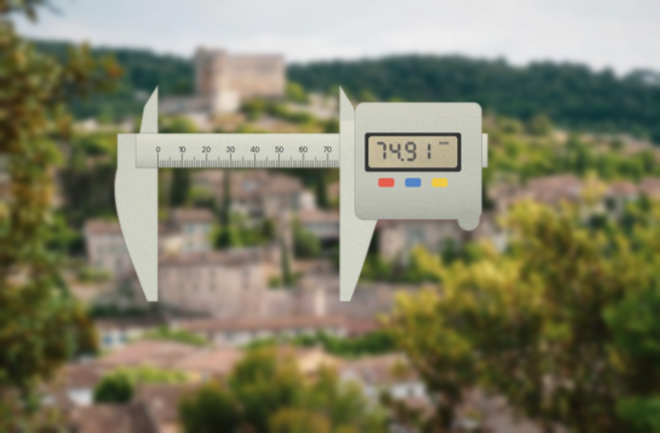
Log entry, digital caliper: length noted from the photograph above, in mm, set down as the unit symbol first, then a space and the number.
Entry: mm 74.91
